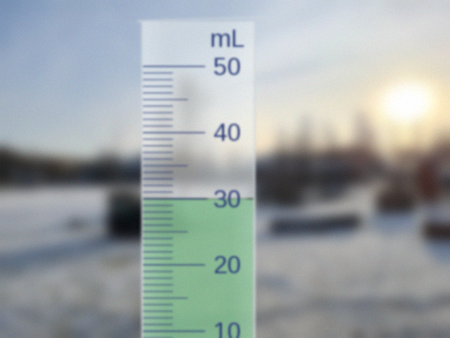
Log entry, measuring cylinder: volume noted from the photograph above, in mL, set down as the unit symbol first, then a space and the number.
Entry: mL 30
